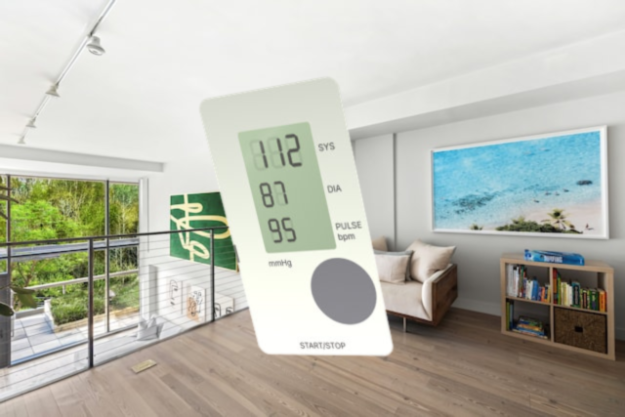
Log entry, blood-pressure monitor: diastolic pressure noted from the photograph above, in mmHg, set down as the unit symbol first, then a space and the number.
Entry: mmHg 87
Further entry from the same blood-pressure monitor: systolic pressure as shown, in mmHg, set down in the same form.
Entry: mmHg 112
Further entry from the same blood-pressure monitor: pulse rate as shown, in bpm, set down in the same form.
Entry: bpm 95
